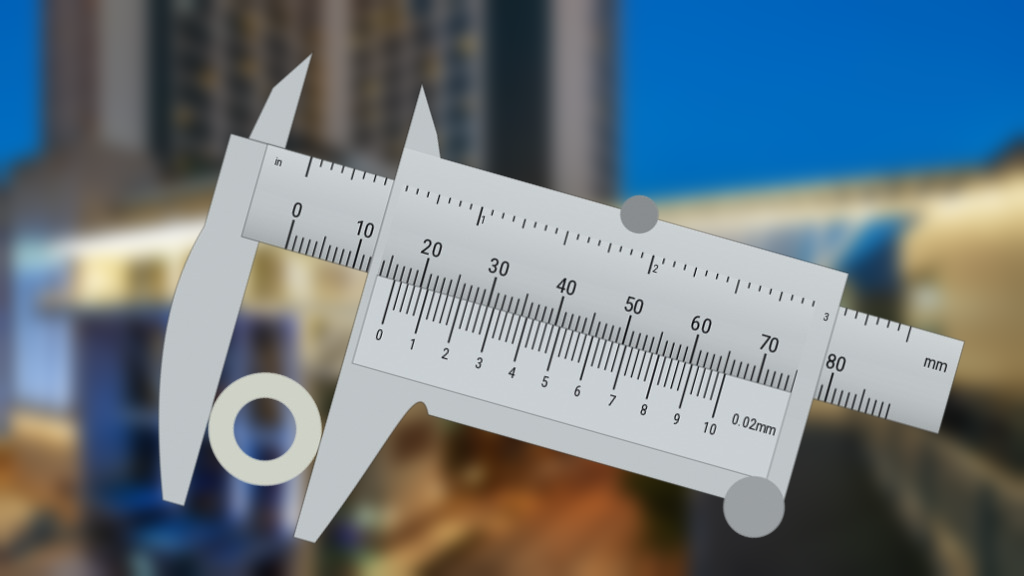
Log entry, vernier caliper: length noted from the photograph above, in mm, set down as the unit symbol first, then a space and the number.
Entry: mm 16.2
